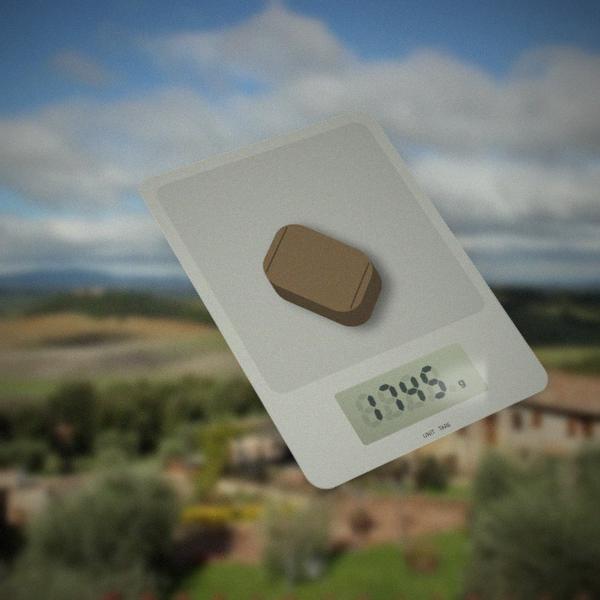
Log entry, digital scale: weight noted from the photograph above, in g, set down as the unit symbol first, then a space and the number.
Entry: g 1745
